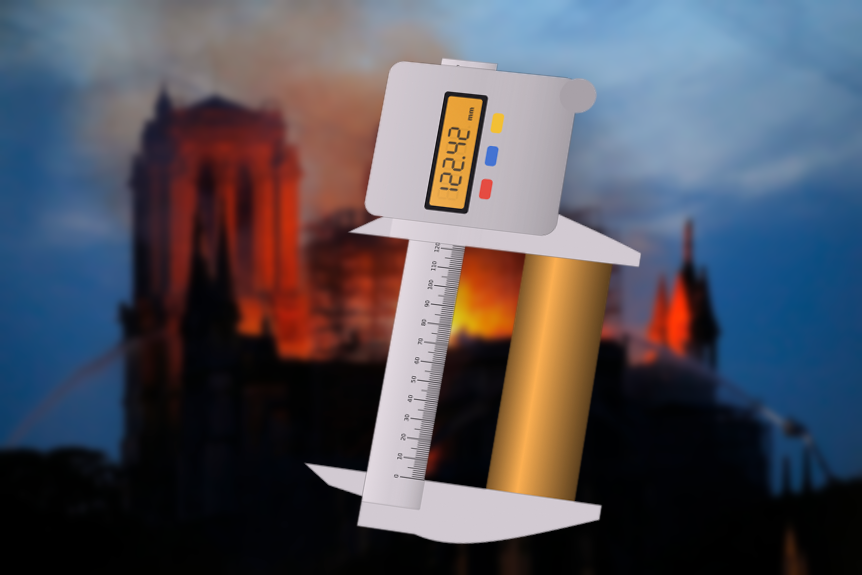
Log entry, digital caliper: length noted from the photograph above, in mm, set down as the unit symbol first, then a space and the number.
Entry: mm 122.42
